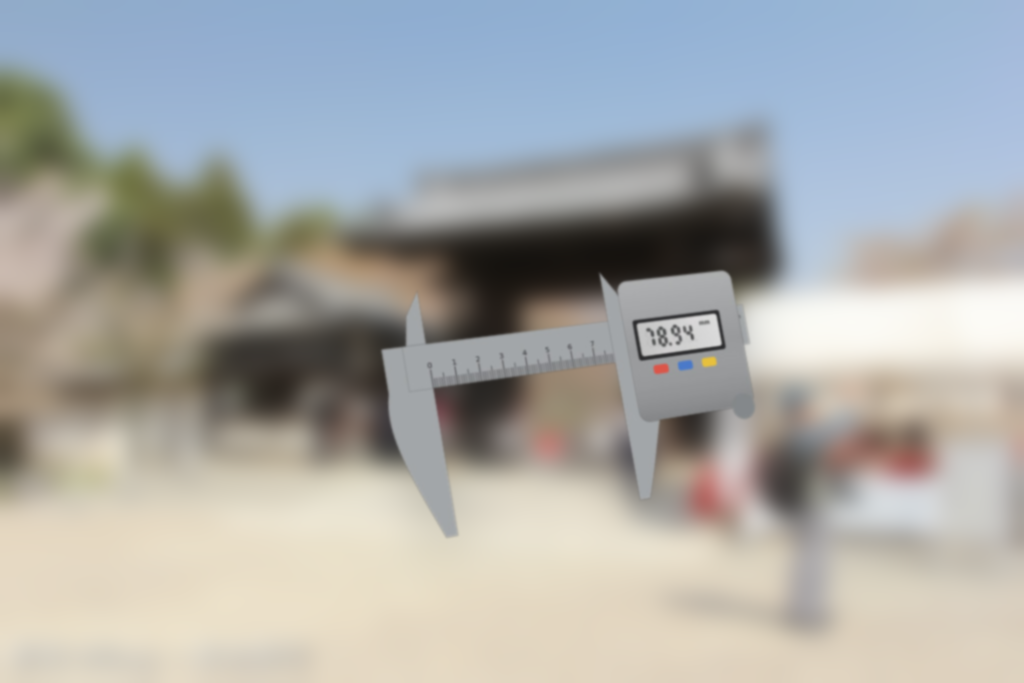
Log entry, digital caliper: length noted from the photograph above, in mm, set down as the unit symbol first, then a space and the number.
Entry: mm 78.94
